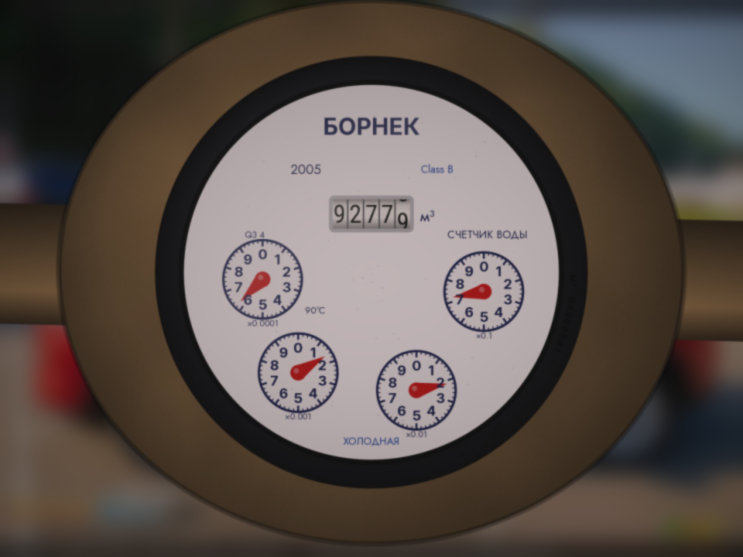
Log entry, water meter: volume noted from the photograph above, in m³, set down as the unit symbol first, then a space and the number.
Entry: m³ 92778.7216
